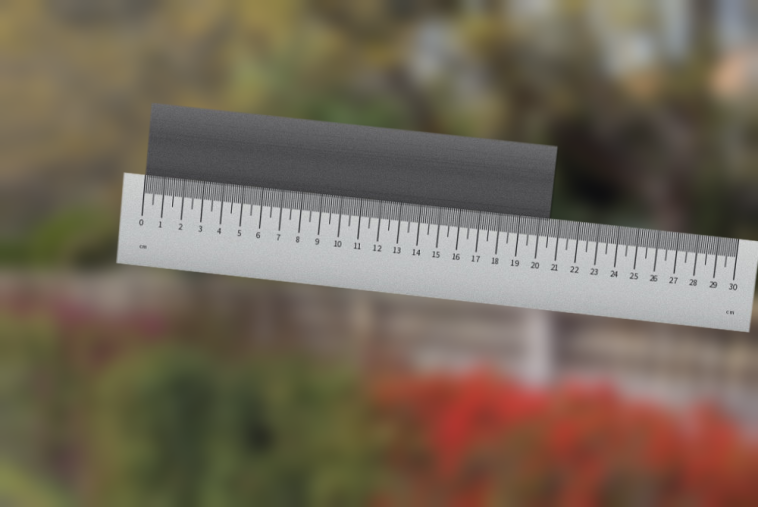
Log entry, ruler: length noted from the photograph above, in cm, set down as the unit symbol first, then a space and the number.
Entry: cm 20.5
